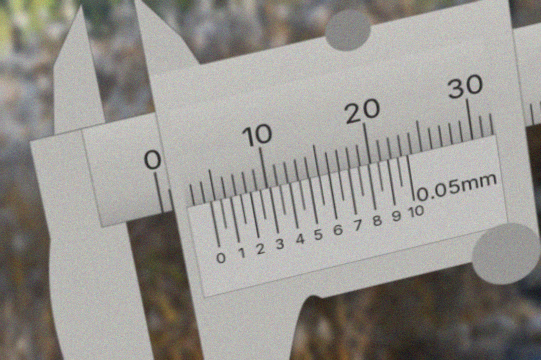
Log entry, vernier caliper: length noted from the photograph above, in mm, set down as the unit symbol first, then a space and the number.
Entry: mm 4.6
